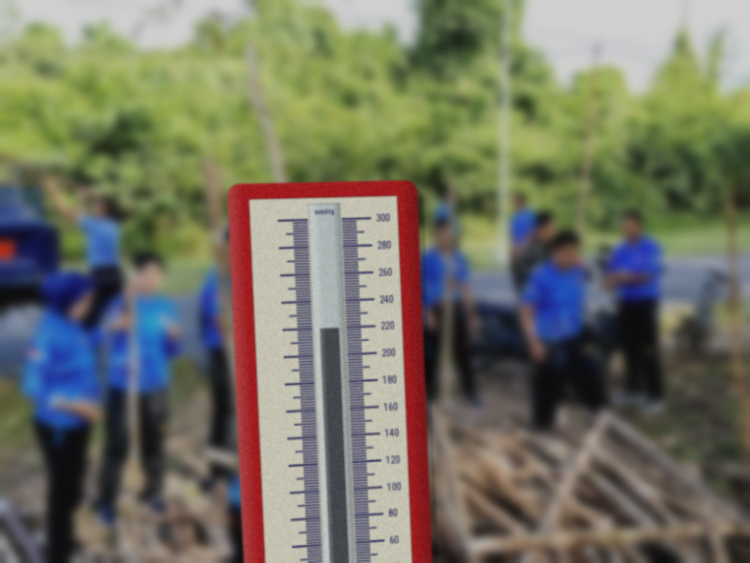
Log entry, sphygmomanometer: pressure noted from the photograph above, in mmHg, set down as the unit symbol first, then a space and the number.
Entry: mmHg 220
